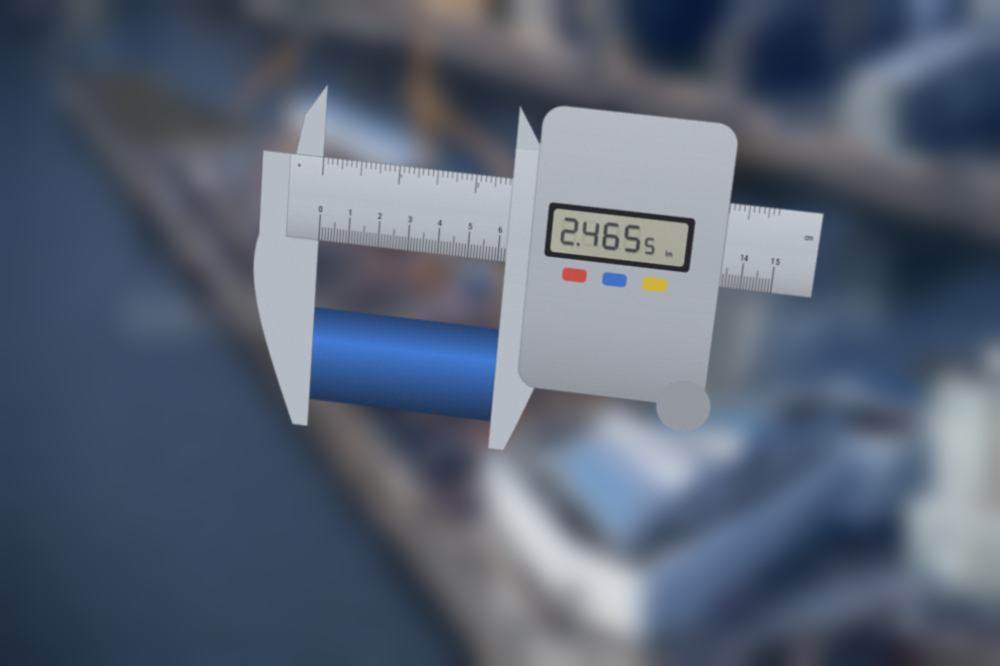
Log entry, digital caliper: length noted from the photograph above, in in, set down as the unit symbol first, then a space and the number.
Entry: in 2.4655
